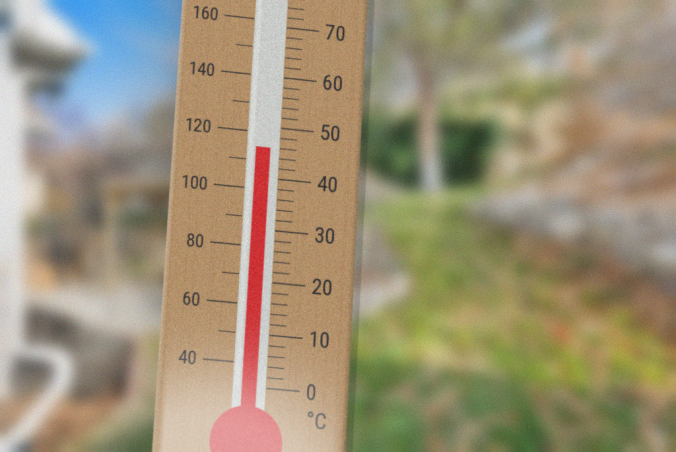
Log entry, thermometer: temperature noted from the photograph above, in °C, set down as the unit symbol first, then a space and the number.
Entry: °C 46
